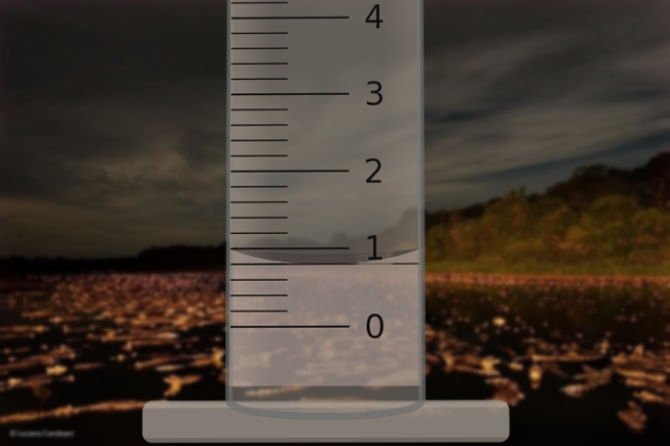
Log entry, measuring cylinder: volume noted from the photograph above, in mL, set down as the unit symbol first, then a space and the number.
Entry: mL 0.8
